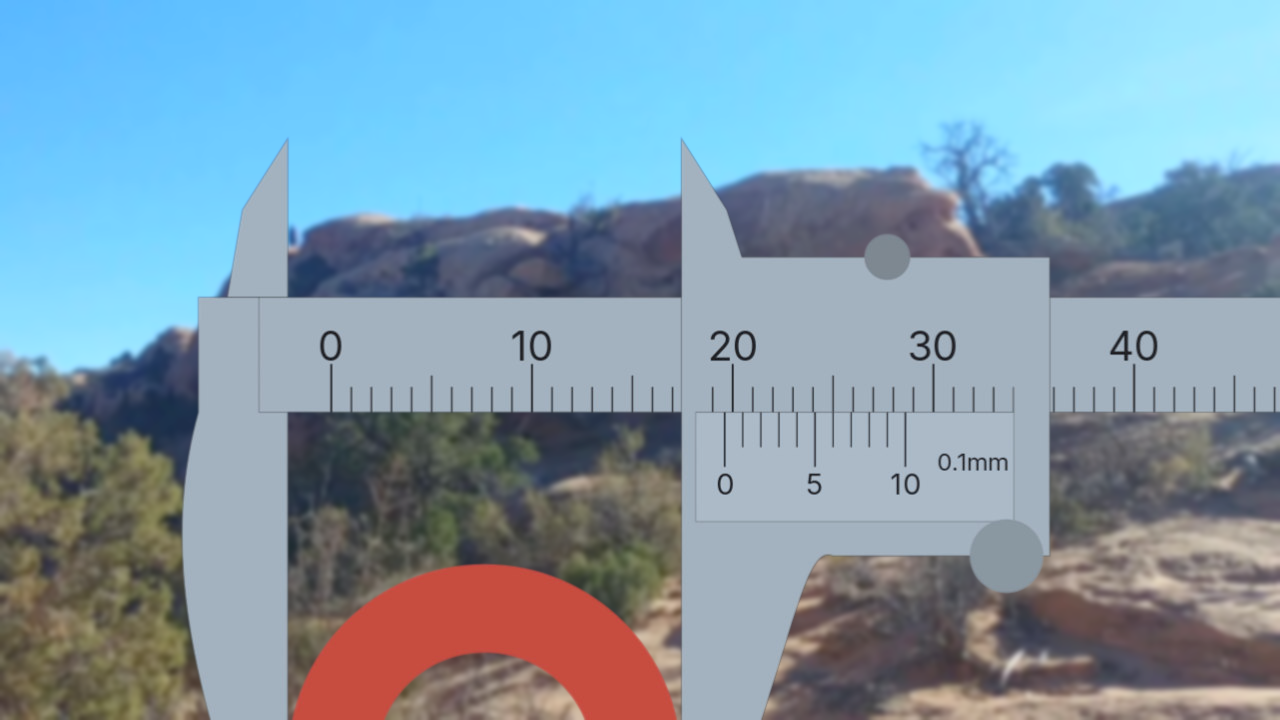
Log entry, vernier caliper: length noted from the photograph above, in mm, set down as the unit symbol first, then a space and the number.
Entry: mm 19.6
